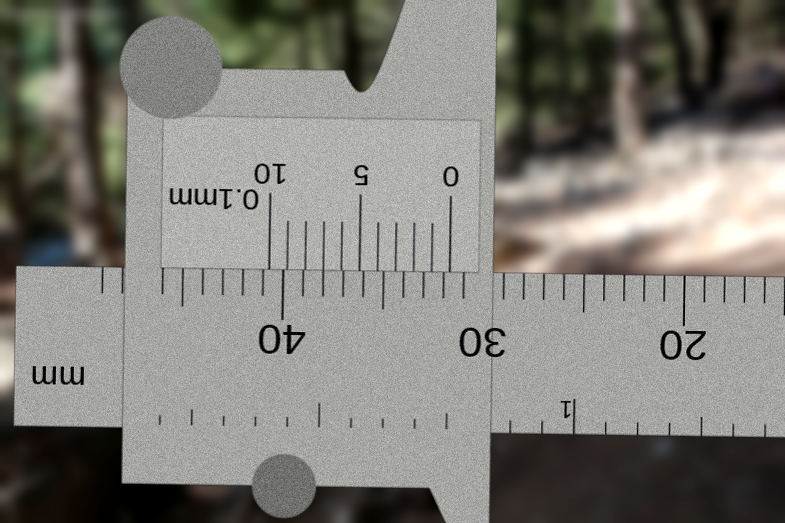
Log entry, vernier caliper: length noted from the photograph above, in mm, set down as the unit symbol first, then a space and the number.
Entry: mm 31.7
